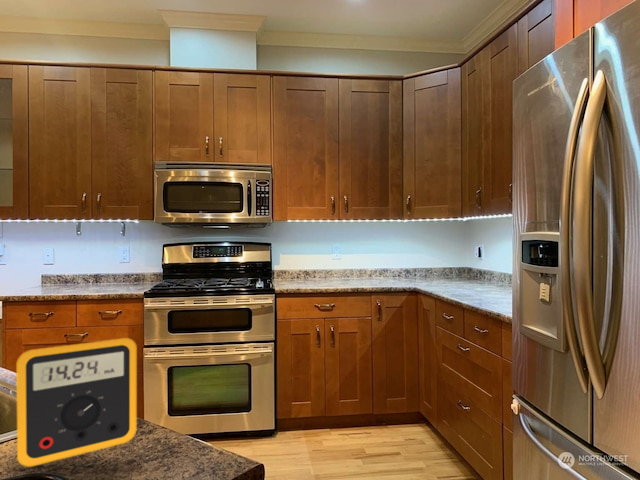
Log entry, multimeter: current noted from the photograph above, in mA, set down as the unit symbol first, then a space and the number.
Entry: mA 14.24
